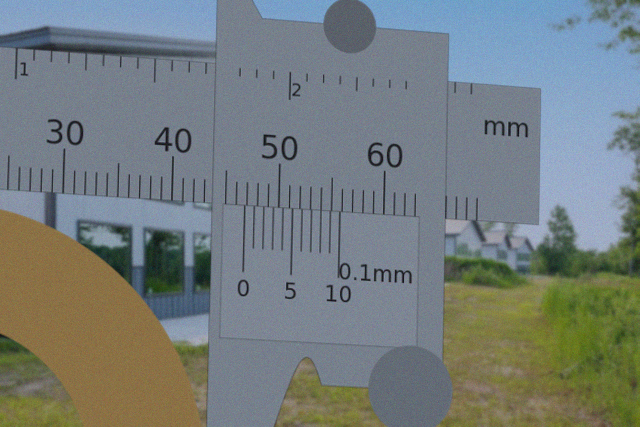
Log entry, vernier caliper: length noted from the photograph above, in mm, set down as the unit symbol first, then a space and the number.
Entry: mm 46.8
